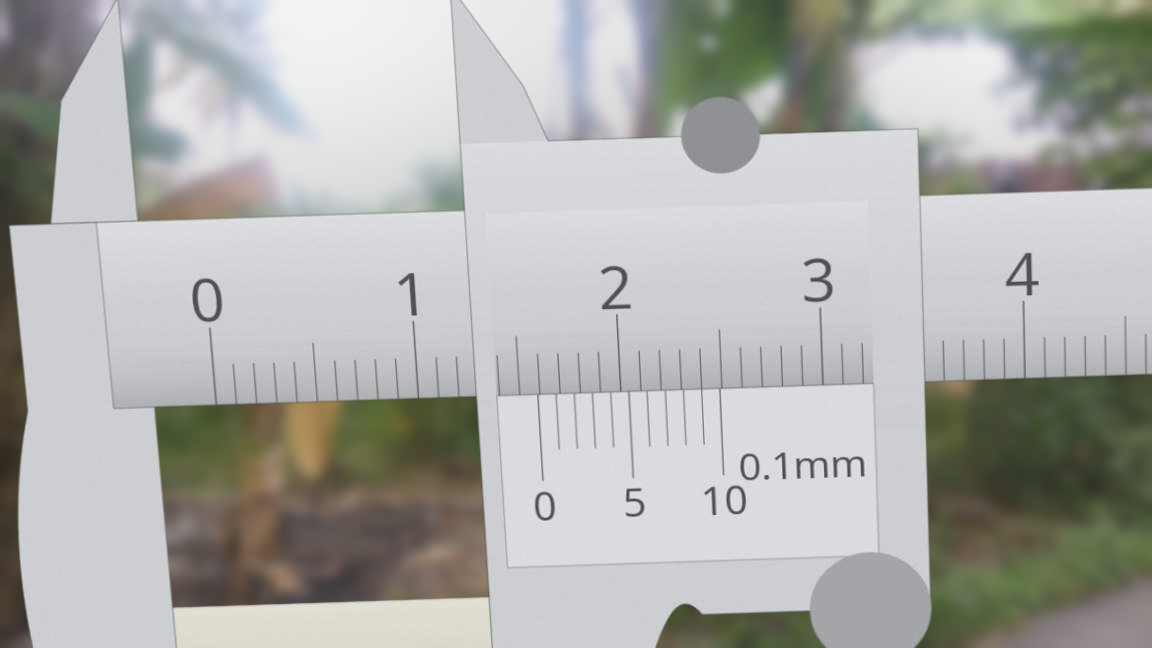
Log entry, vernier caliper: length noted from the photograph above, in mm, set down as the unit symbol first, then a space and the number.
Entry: mm 15.9
